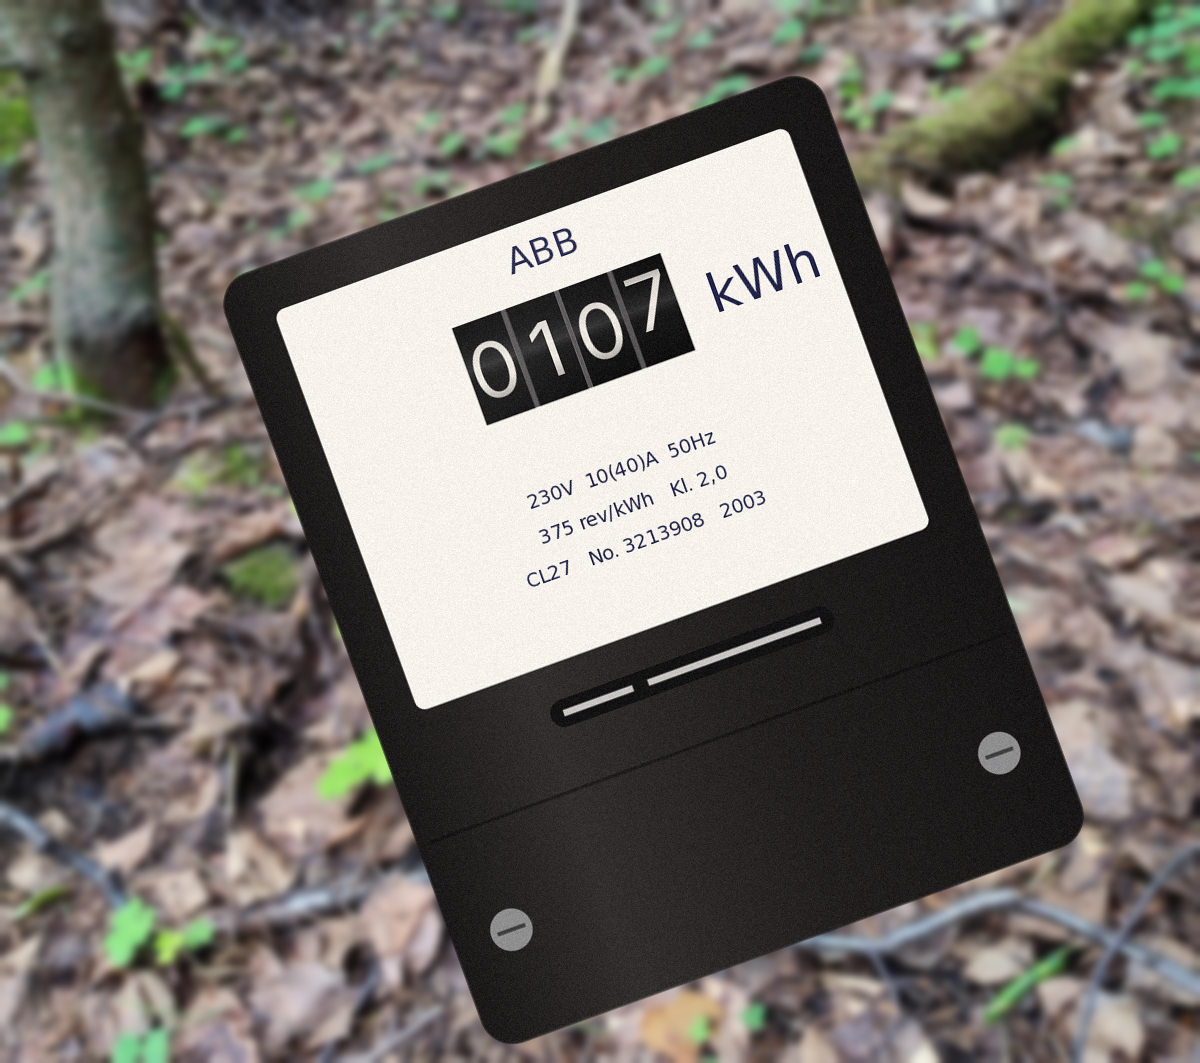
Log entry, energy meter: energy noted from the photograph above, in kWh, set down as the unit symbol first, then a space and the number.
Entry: kWh 107
